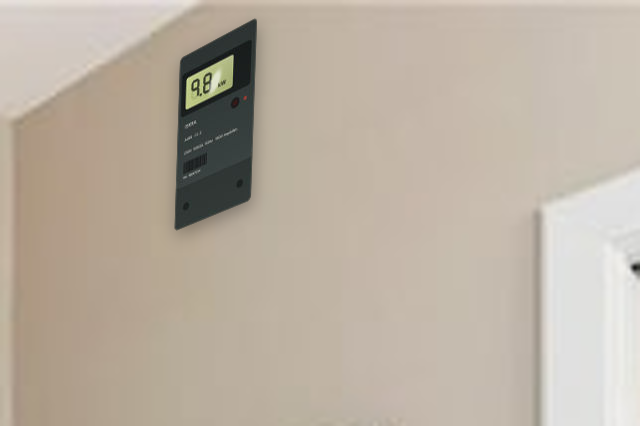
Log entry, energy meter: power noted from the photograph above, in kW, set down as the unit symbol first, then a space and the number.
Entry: kW 9.8
